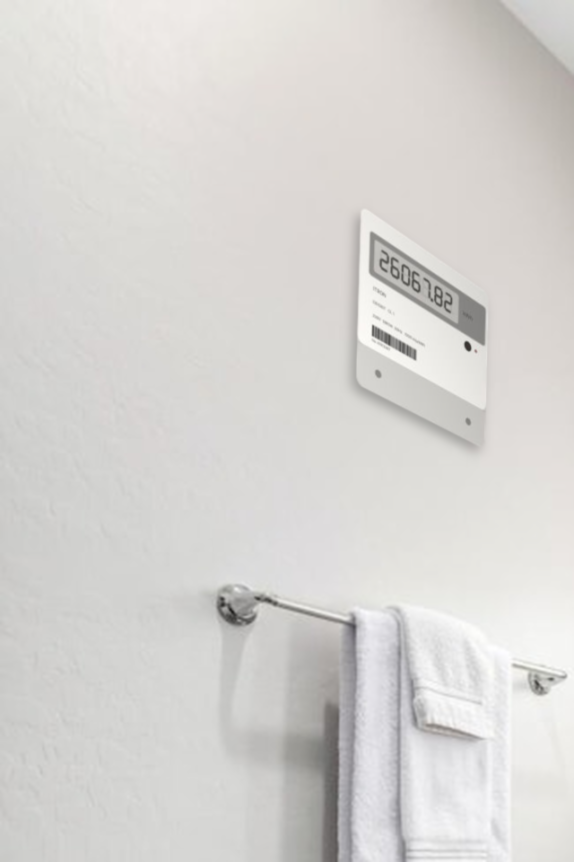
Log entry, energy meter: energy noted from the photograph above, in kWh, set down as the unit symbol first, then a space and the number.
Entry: kWh 26067.82
